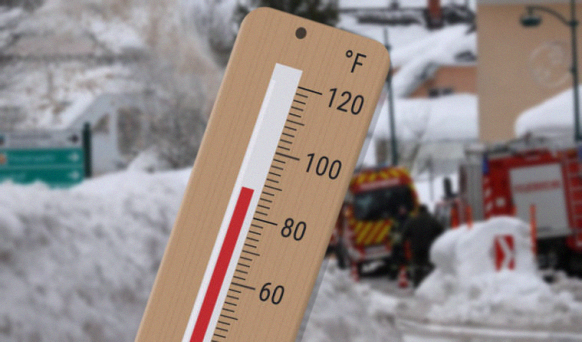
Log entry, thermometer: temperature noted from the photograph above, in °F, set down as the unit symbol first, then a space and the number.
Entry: °F 88
